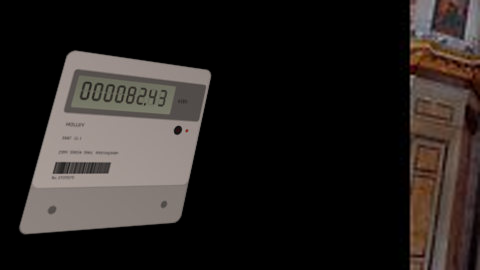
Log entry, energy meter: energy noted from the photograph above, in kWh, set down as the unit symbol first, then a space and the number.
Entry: kWh 82.43
